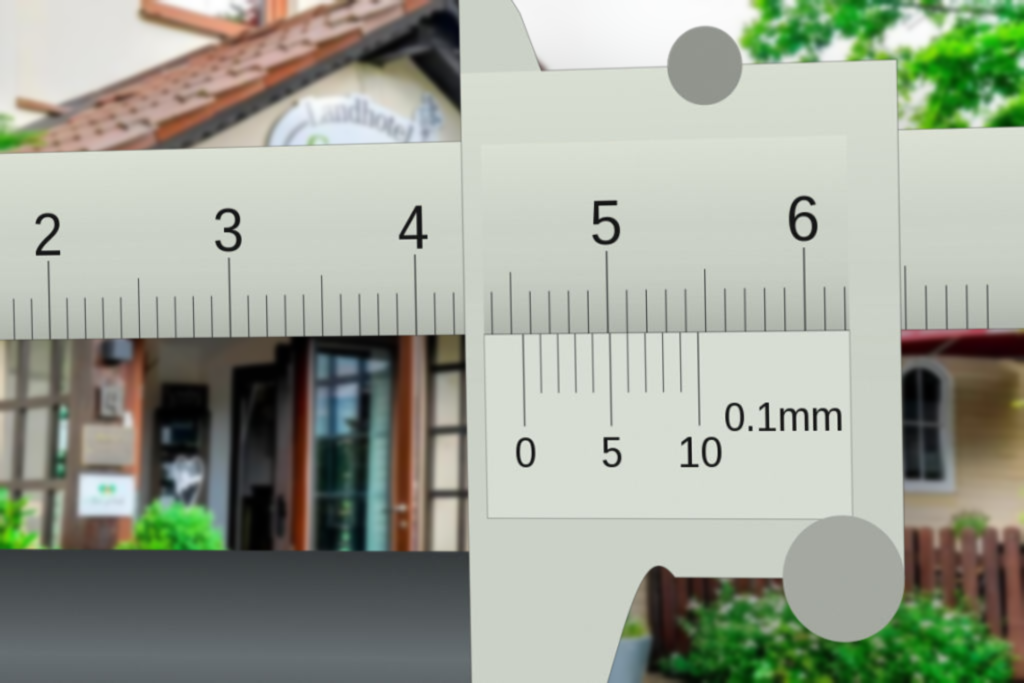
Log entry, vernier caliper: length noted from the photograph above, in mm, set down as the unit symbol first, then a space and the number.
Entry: mm 45.6
